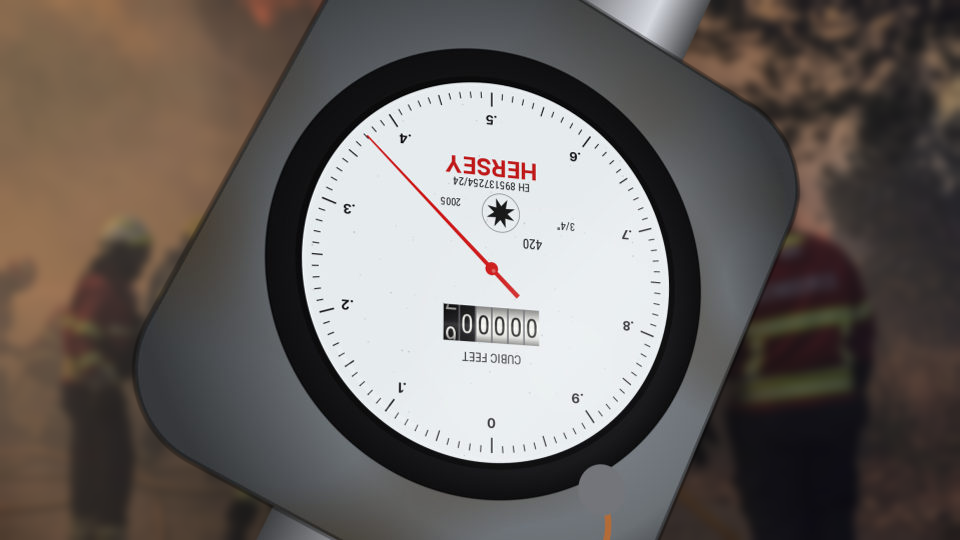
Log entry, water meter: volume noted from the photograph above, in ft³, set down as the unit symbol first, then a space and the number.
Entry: ft³ 6.37
